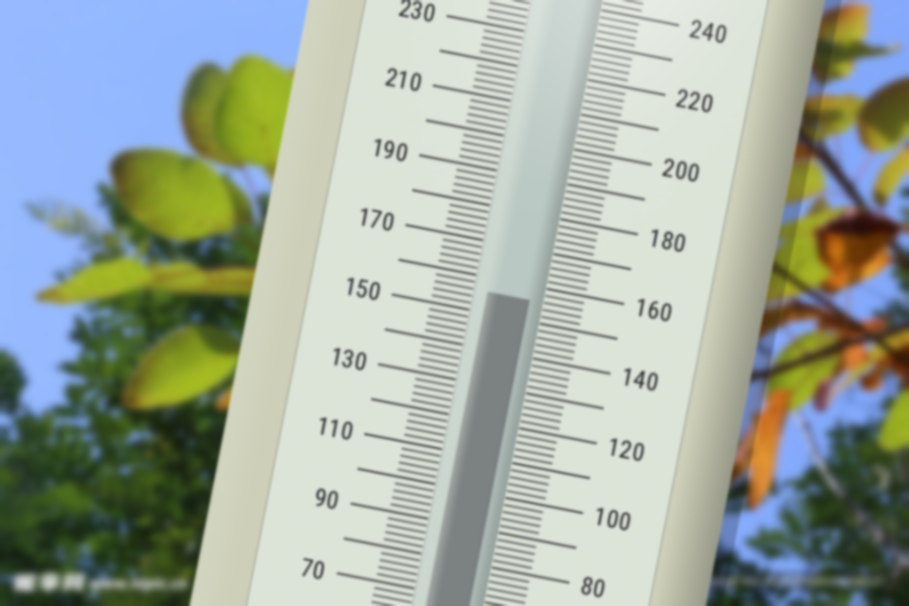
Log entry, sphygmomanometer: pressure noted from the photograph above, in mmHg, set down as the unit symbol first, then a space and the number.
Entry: mmHg 156
